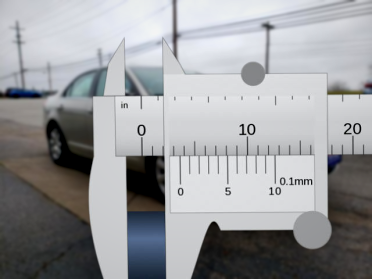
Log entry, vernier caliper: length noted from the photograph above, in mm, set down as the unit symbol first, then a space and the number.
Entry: mm 3.6
